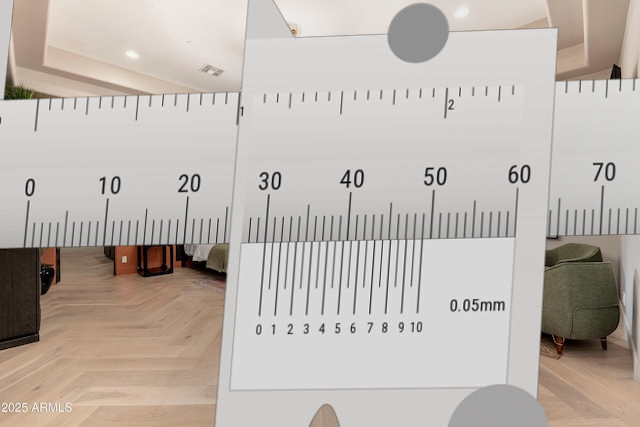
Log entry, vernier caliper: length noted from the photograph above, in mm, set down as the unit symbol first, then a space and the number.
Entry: mm 30.0
